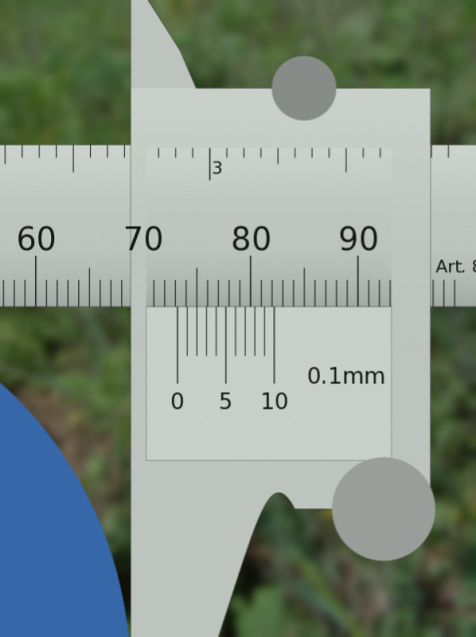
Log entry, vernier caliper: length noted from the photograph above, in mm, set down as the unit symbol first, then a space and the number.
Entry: mm 73.2
